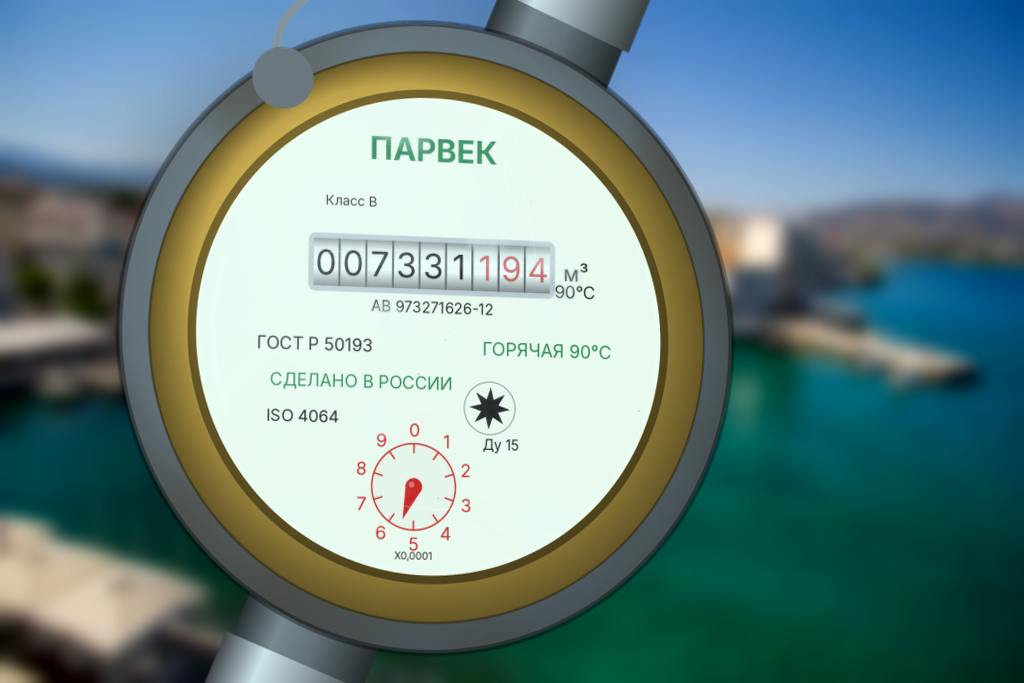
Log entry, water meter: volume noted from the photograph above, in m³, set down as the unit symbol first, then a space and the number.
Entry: m³ 7331.1945
